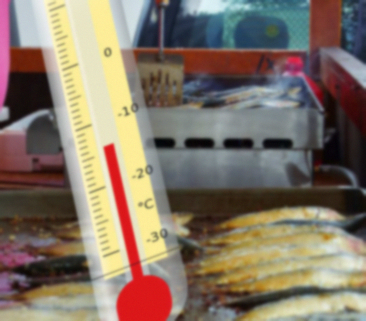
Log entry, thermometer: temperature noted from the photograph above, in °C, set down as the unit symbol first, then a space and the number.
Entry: °C -14
